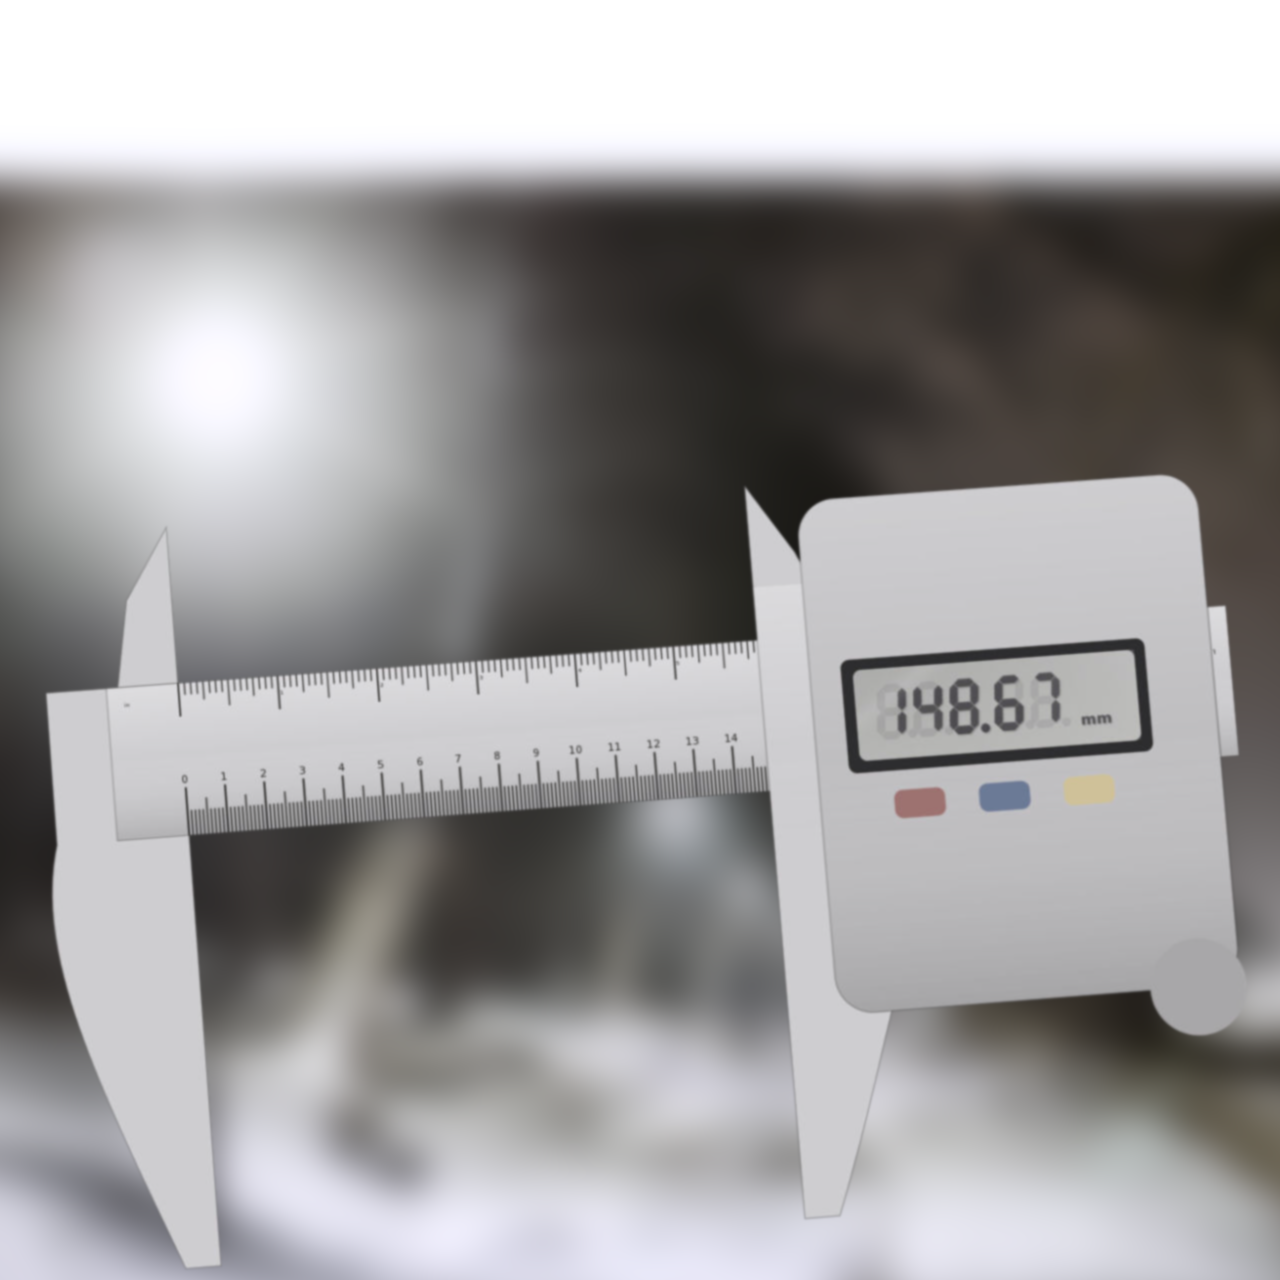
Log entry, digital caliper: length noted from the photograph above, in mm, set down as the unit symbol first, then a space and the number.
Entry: mm 148.67
